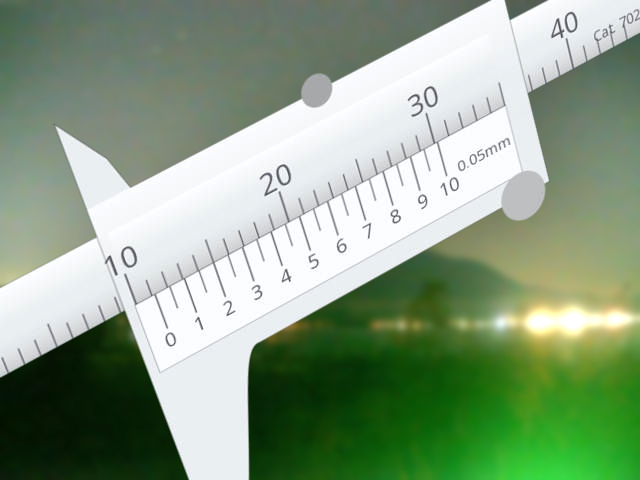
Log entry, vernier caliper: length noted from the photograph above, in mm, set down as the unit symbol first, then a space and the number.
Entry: mm 11.2
